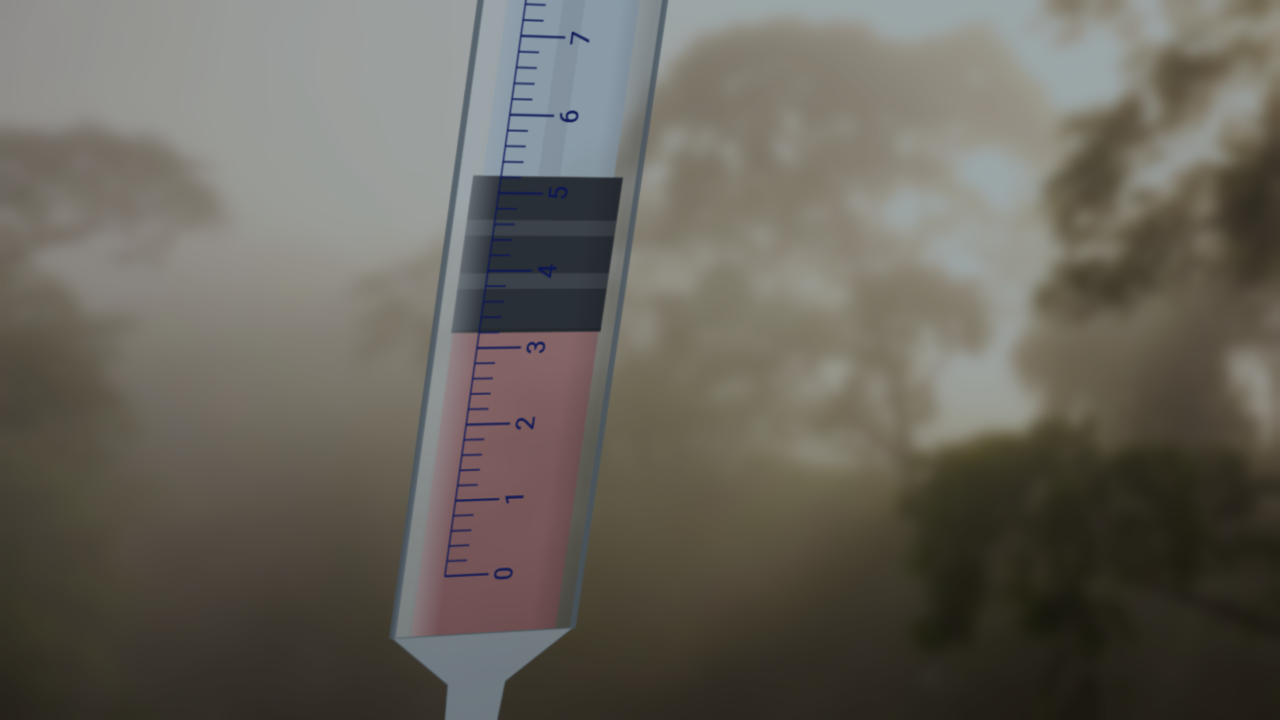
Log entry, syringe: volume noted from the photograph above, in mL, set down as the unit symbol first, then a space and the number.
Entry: mL 3.2
